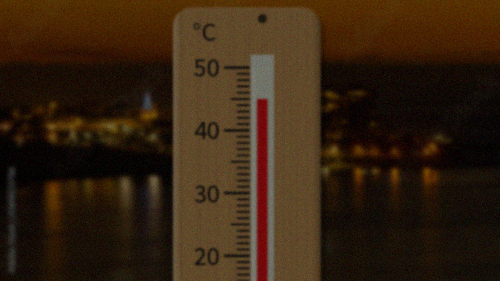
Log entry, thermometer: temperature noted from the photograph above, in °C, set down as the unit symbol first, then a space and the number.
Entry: °C 45
